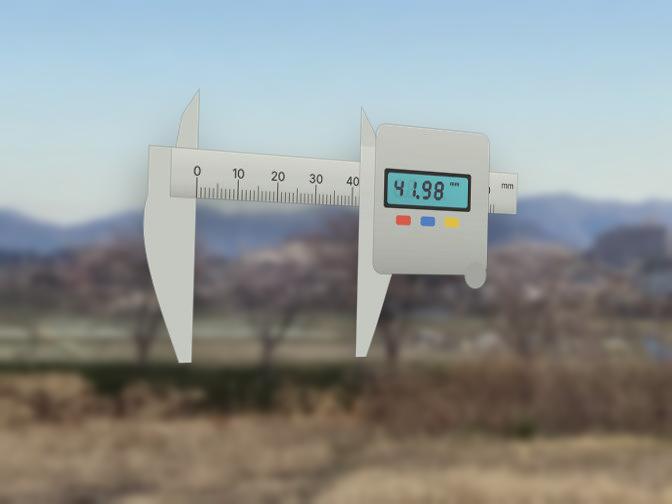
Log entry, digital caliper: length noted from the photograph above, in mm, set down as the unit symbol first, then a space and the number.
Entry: mm 41.98
